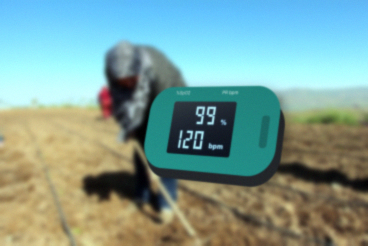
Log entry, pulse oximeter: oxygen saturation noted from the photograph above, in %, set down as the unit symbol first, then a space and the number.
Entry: % 99
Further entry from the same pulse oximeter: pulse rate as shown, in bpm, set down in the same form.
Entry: bpm 120
